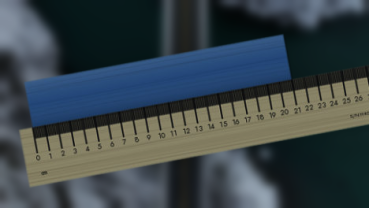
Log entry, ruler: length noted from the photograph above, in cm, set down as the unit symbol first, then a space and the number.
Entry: cm 21
